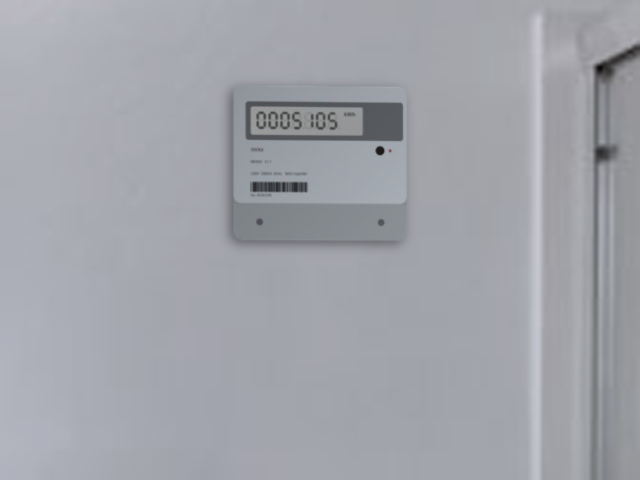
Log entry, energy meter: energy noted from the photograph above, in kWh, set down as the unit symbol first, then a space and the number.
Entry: kWh 5105
